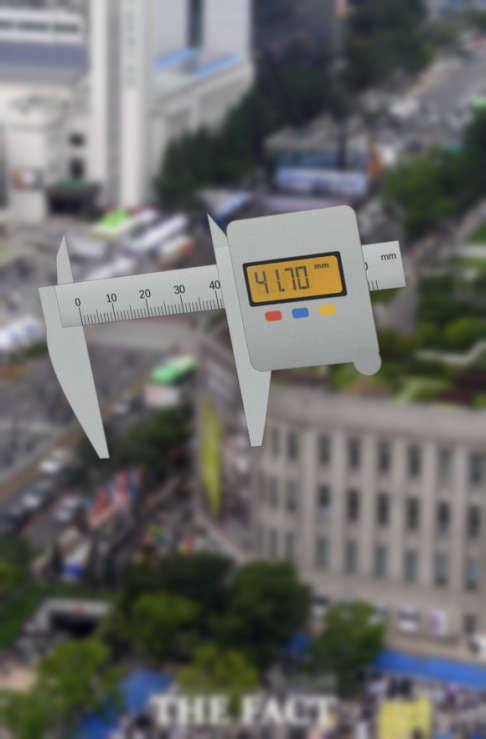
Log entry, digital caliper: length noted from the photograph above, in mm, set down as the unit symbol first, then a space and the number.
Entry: mm 41.70
